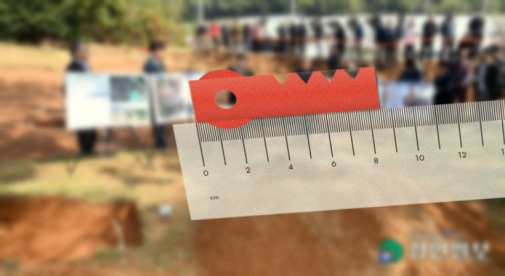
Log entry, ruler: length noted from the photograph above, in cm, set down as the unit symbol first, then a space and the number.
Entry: cm 8.5
